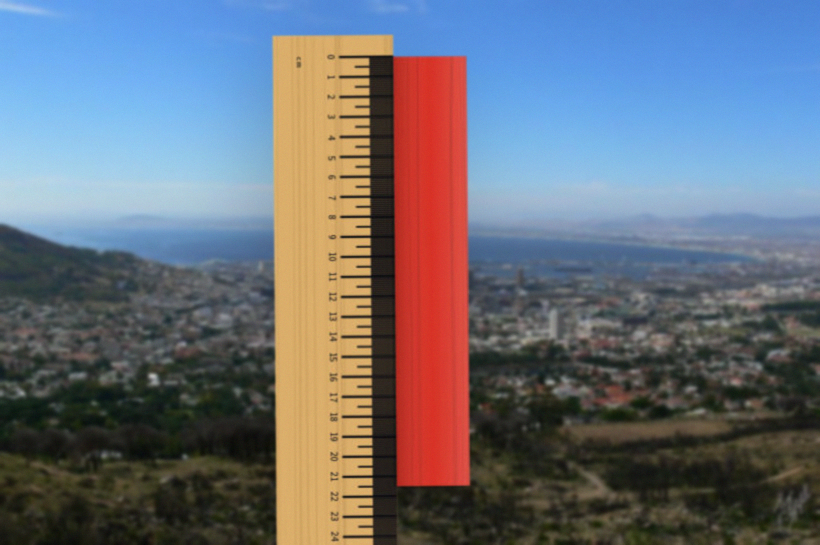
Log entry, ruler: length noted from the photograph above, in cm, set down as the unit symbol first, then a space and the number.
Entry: cm 21.5
